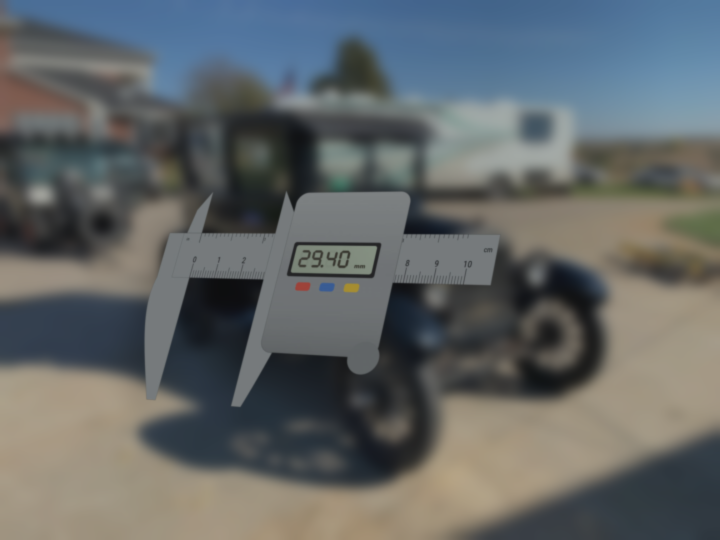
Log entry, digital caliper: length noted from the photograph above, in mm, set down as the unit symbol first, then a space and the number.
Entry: mm 29.40
